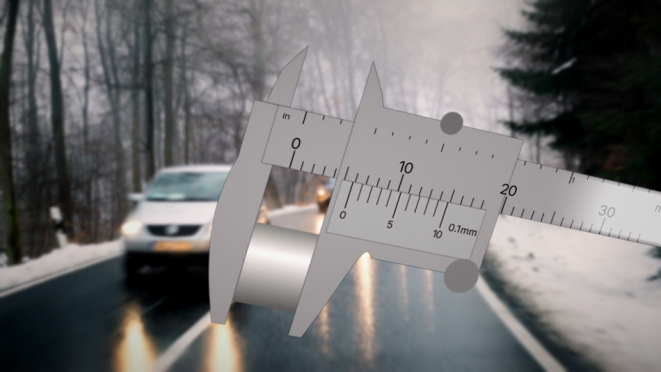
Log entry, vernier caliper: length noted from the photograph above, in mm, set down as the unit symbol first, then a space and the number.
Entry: mm 5.8
